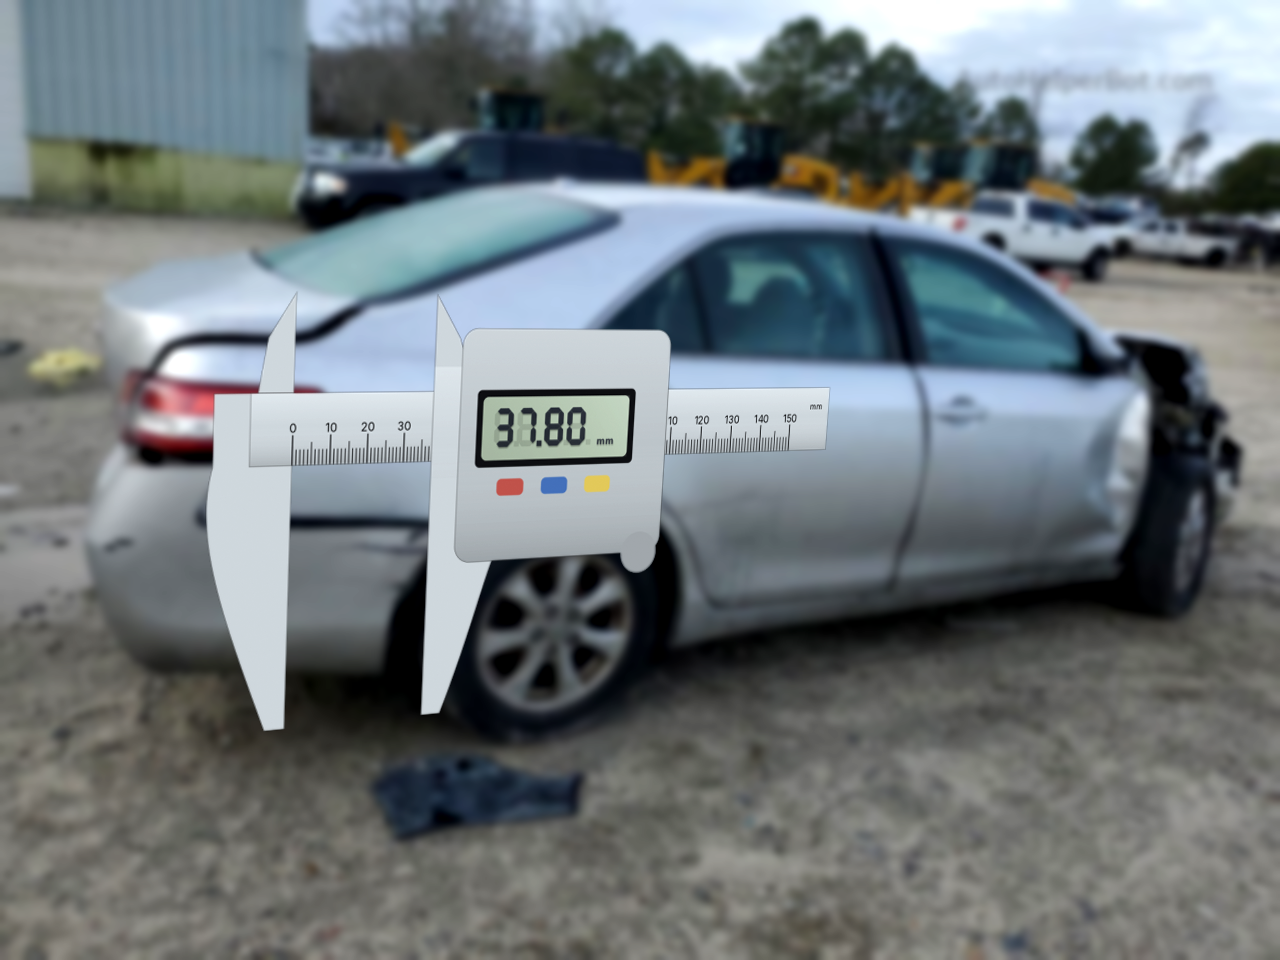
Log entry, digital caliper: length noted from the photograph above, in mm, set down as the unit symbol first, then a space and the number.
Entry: mm 37.80
